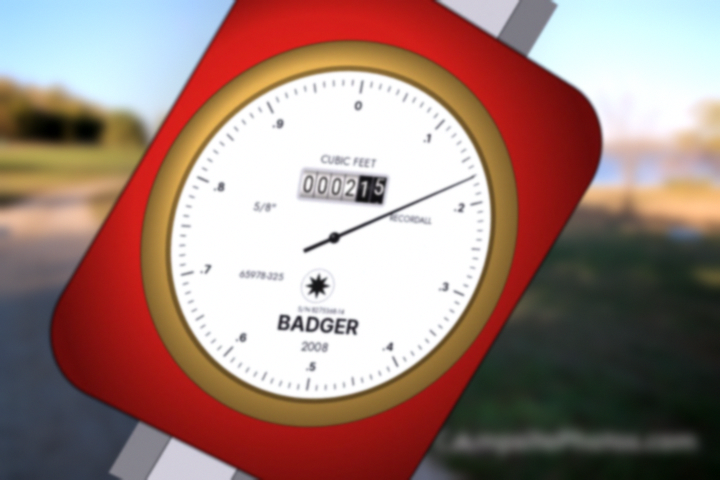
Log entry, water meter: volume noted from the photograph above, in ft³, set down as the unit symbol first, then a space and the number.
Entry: ft³ 215.17
